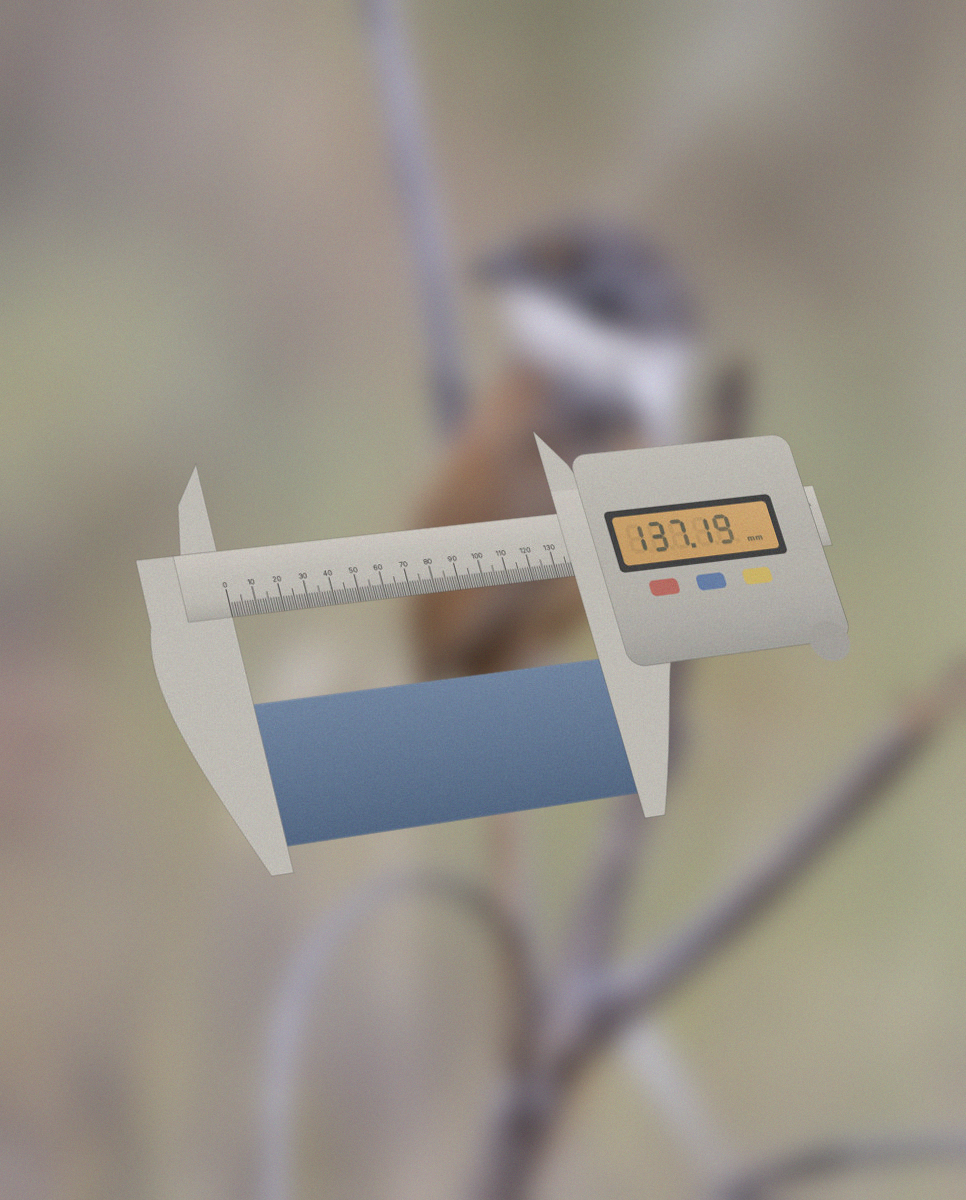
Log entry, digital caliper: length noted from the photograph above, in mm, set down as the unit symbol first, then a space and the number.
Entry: mm 137.19
